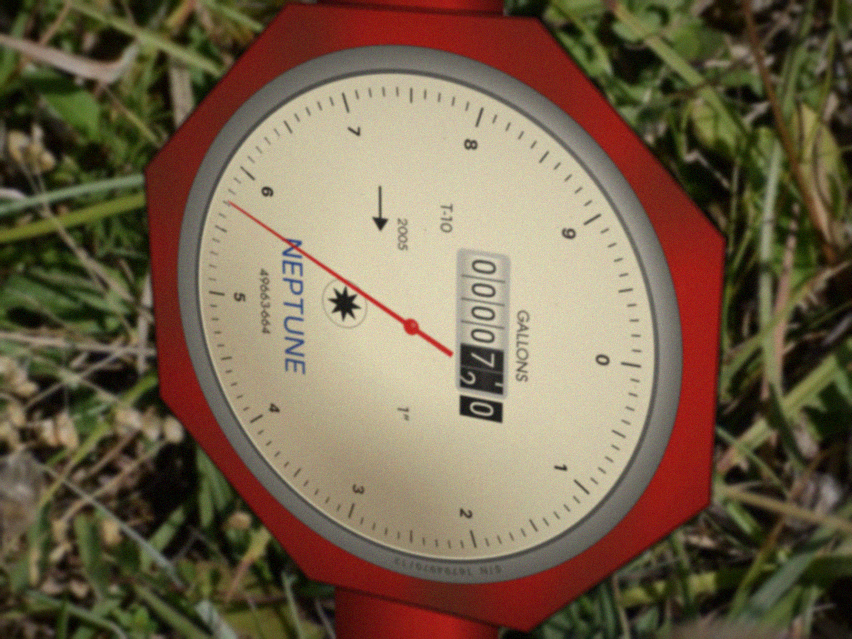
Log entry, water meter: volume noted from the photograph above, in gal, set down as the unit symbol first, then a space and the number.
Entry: gal 715.7
